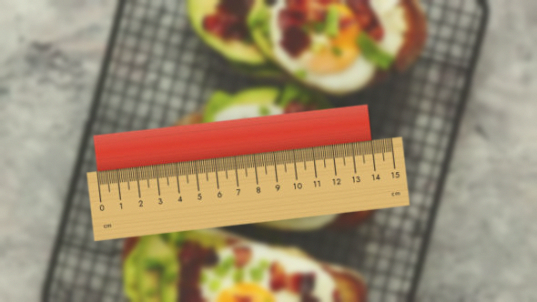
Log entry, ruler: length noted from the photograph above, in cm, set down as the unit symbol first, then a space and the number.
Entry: cm 14
